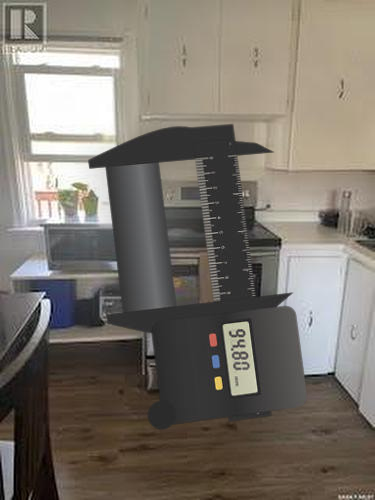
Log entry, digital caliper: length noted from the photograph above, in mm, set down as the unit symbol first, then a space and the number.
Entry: mm 94.80
